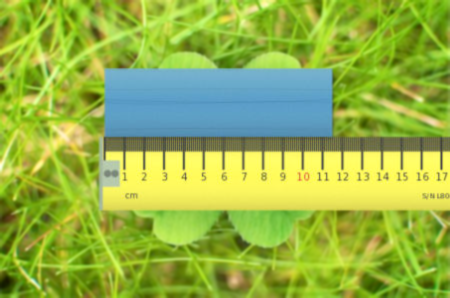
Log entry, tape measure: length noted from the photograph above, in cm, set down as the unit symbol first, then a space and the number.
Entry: cm 11.5
